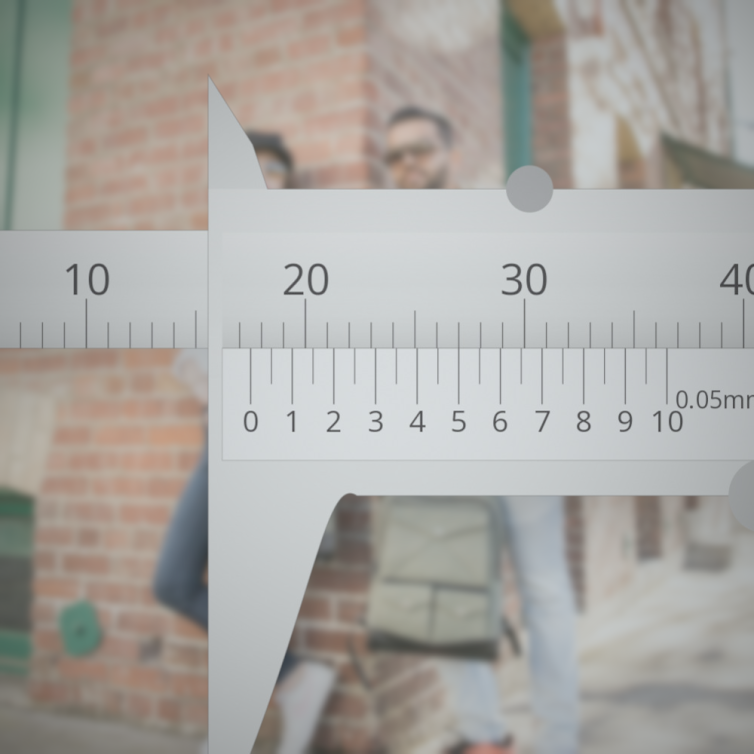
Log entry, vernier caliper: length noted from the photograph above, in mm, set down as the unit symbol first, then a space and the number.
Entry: mm 17.50
